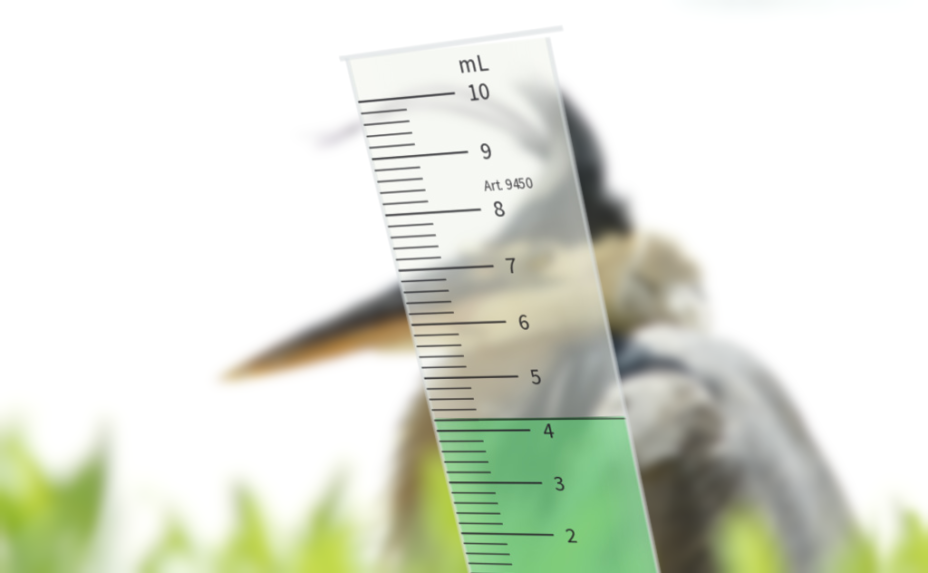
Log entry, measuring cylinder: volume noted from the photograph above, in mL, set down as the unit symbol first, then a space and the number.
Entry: mL 4.2
